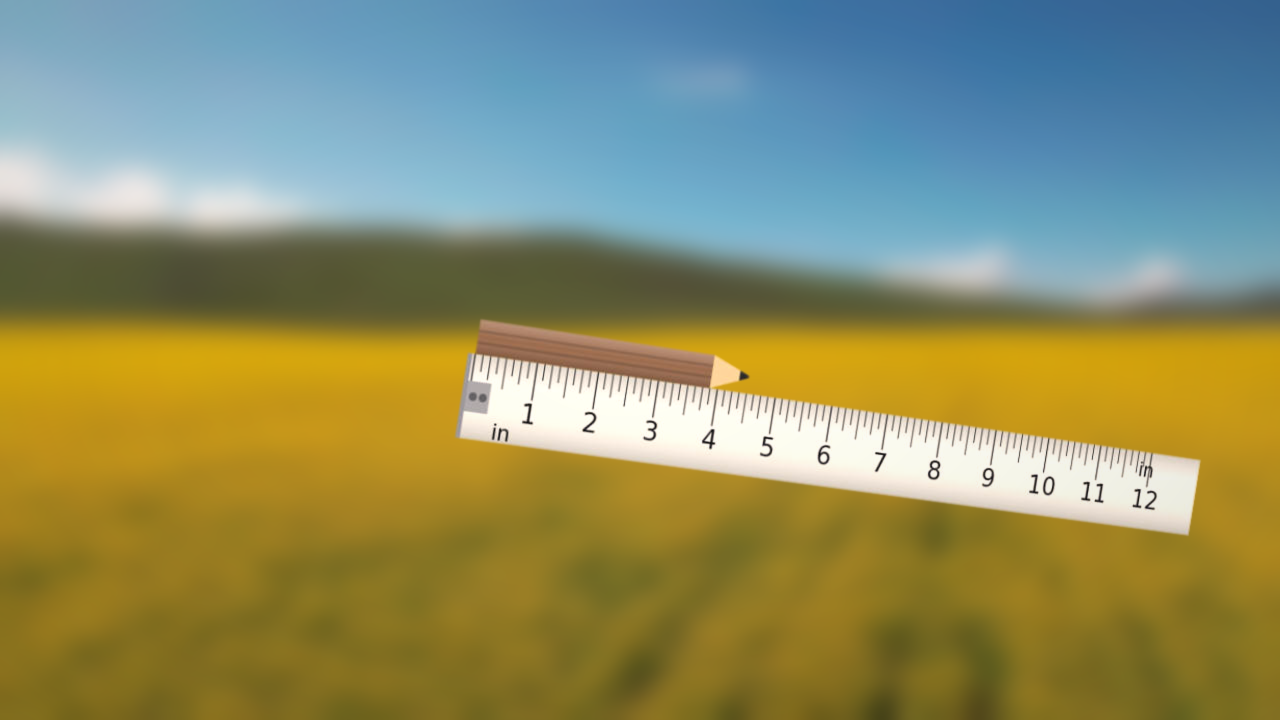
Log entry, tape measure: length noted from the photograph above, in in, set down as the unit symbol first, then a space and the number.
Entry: in 4.5
